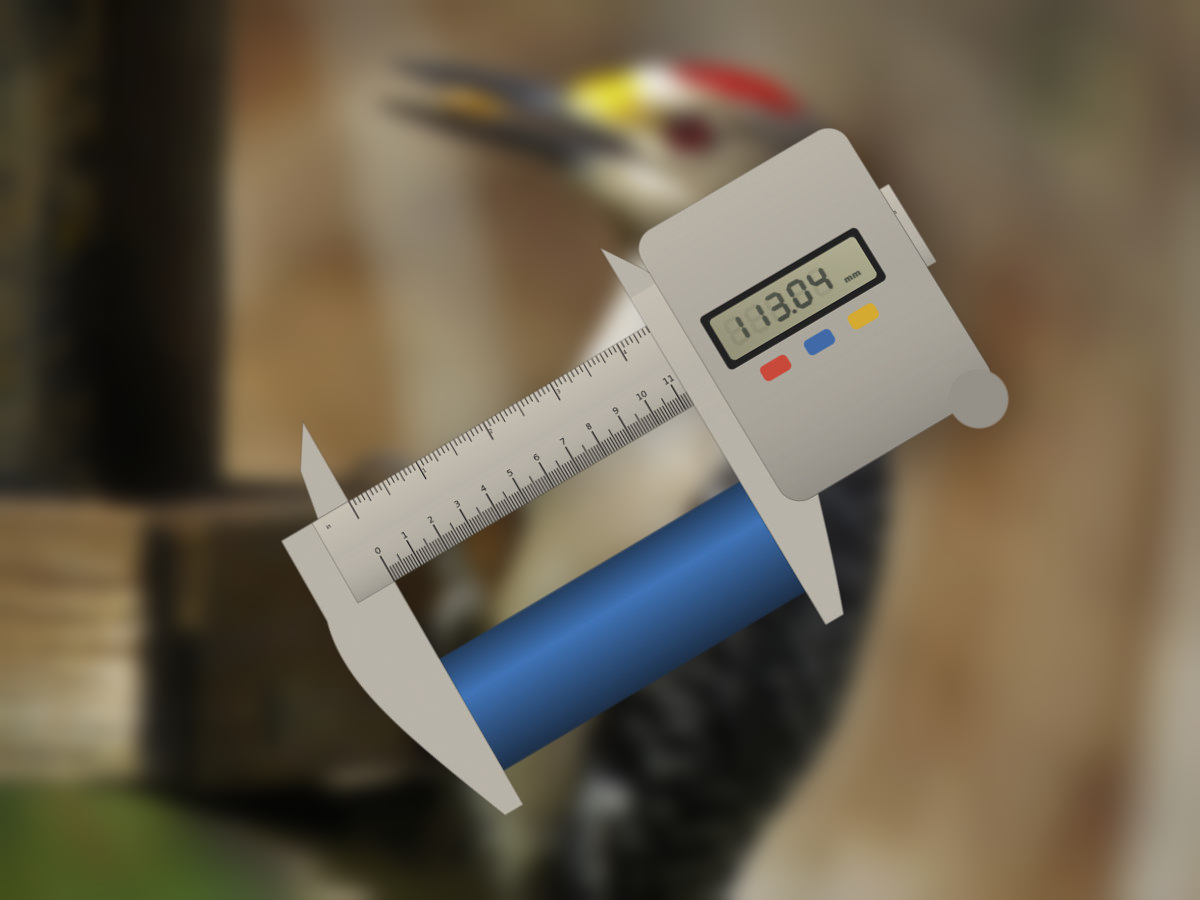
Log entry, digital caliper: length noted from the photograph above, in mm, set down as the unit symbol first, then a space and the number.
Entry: mm 113.04
